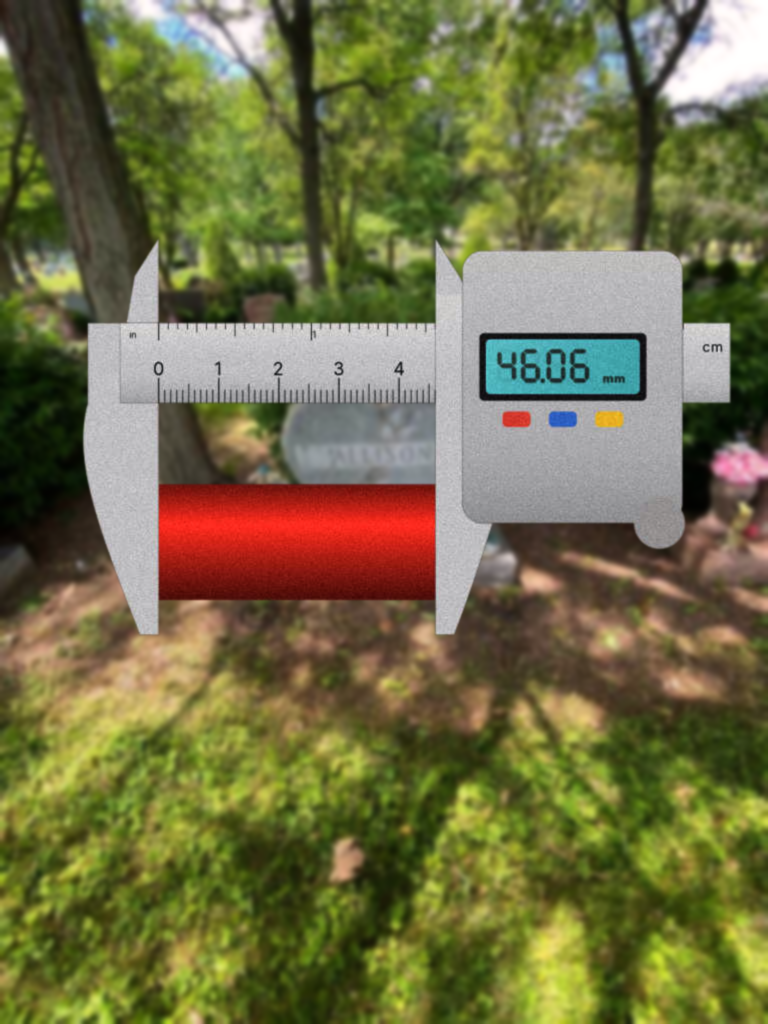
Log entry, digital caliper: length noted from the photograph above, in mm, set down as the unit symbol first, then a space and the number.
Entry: mm 46.06
